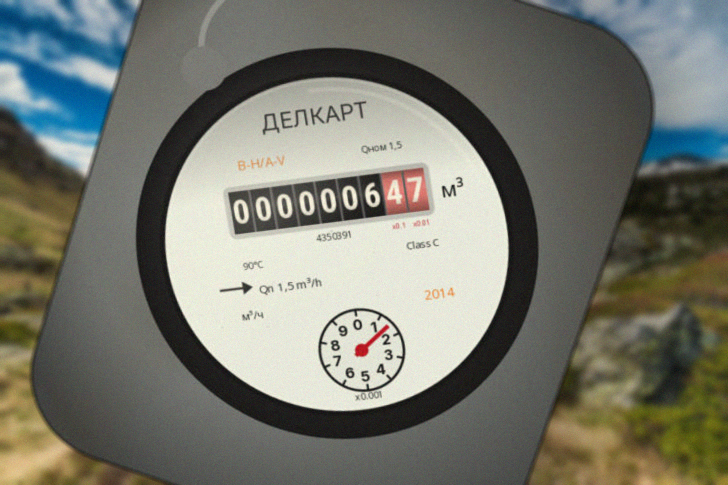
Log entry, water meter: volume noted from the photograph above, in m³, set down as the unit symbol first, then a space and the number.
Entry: m³ 6.471
